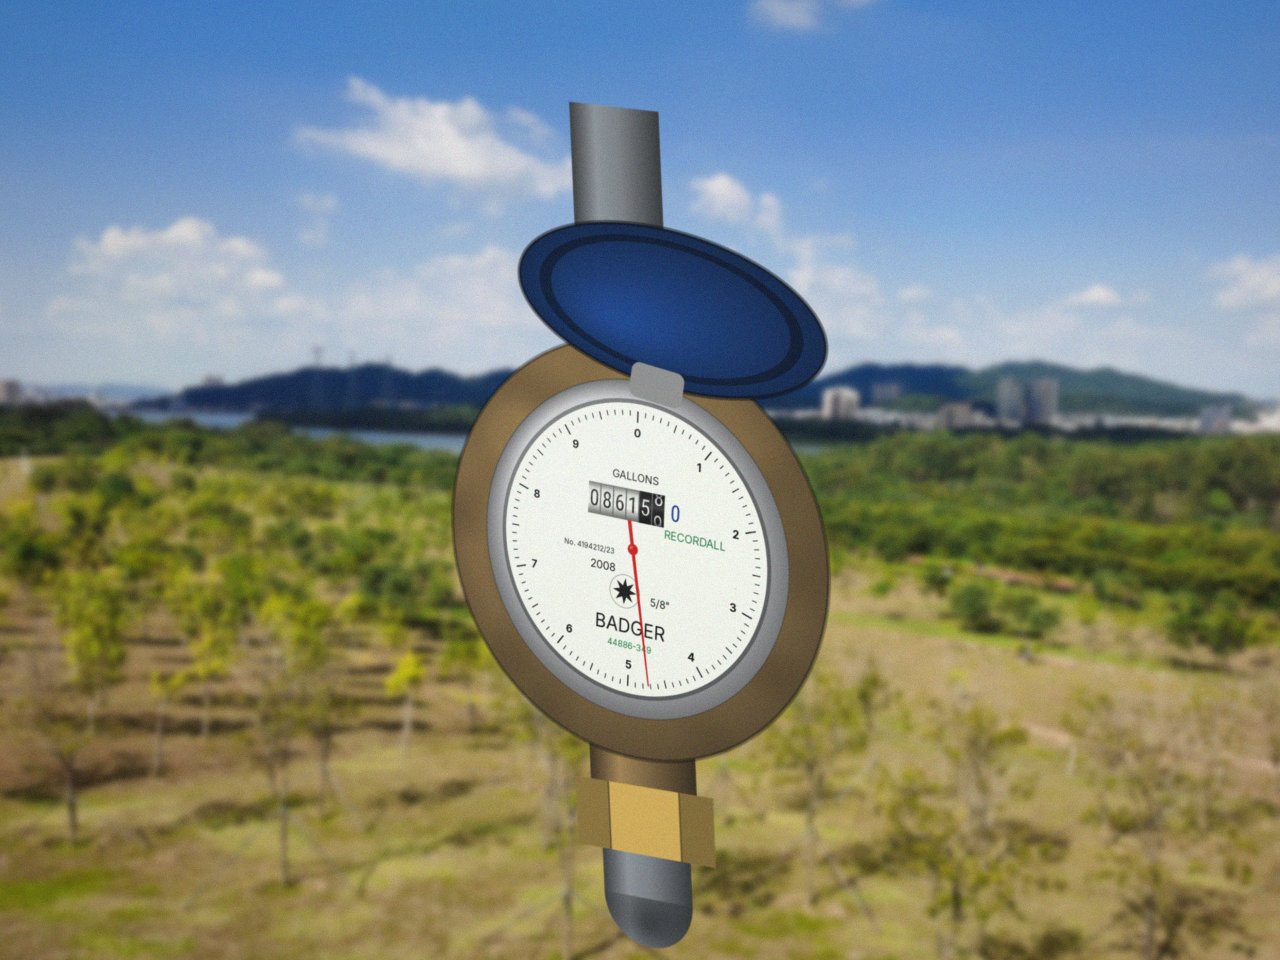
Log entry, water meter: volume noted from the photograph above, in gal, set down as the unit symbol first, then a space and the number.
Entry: gal 861584.7
